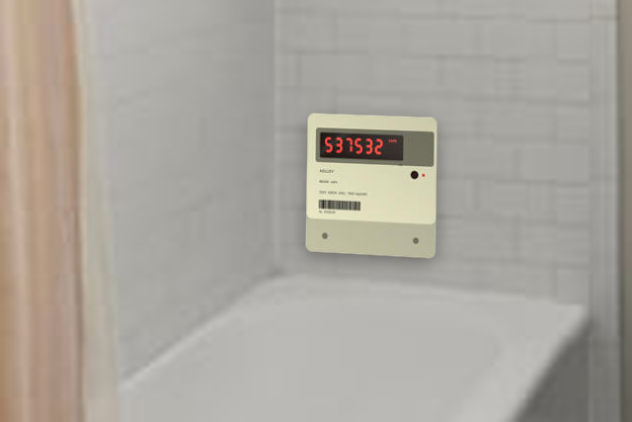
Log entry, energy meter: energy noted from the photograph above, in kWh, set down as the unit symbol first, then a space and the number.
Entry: kWh 537532
